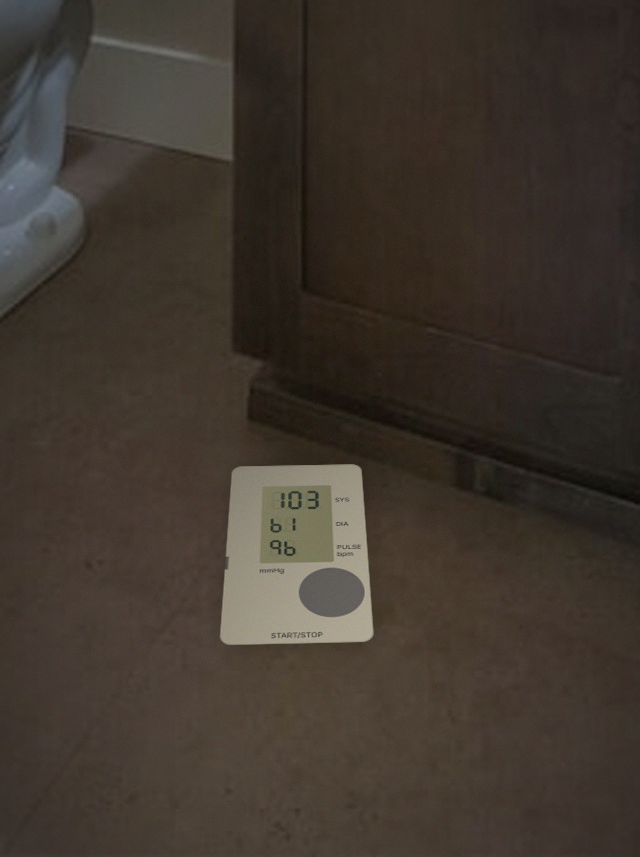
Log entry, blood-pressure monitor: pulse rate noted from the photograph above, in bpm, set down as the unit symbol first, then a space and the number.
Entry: bpm 96
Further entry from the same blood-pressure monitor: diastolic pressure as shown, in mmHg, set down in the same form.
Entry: mmHg 61
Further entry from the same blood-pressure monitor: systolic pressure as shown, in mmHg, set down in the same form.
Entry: mmHg 103
